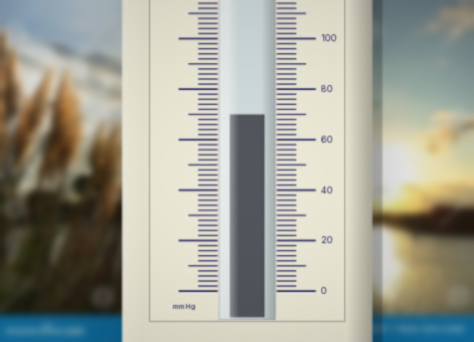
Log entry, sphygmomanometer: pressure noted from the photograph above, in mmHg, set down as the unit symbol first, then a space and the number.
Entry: mmHg 70
